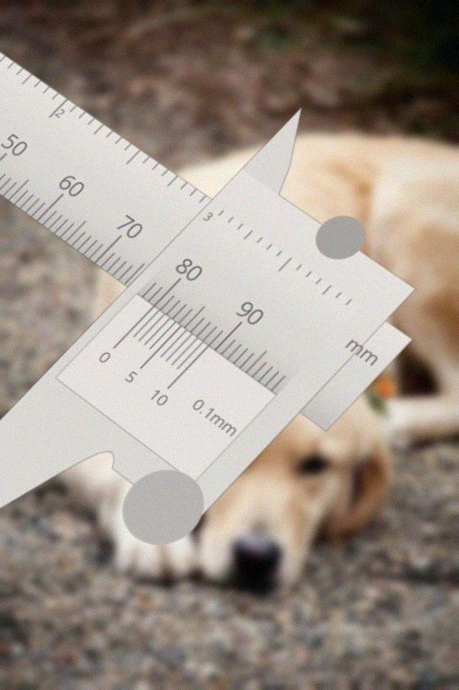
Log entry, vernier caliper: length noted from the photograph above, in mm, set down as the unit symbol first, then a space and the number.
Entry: mm 80.0
